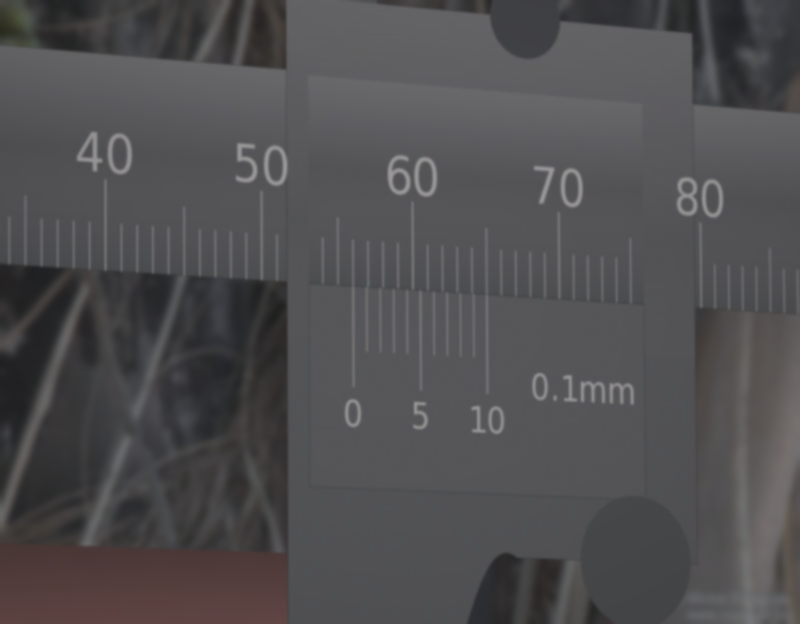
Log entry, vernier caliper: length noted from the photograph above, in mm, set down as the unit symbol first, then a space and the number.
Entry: mm 56.0
